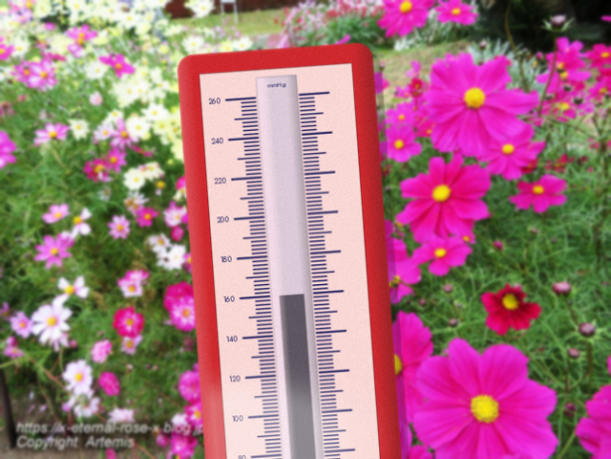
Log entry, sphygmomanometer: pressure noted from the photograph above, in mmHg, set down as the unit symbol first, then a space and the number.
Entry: mmHg 160
